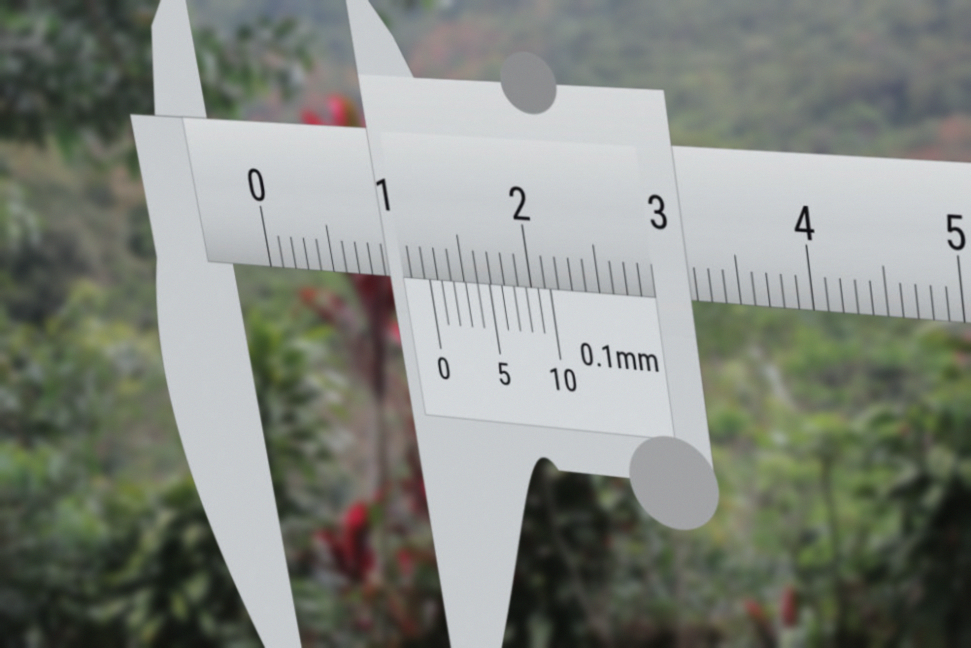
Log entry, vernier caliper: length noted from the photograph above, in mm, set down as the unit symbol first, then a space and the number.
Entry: mm 12.4
